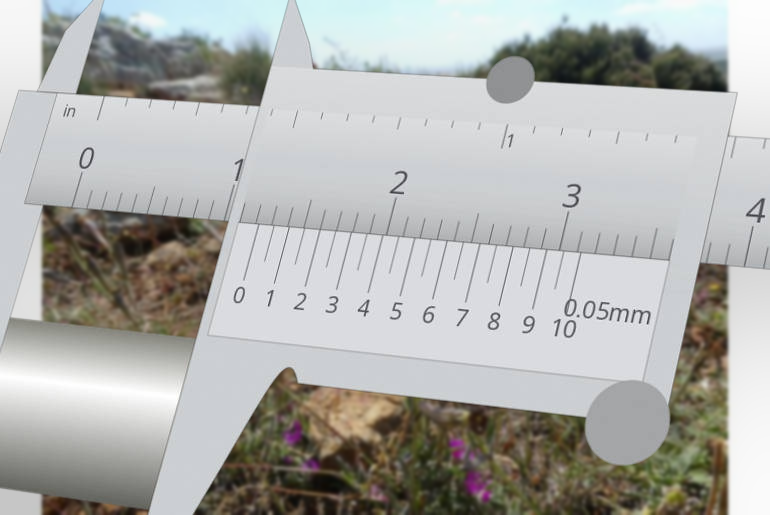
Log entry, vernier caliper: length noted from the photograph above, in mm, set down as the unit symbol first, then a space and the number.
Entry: mm 12.2
